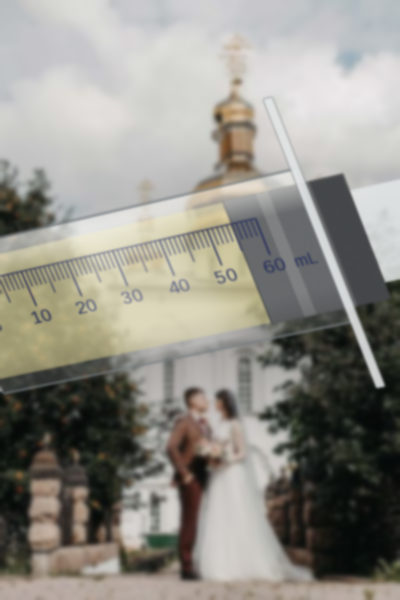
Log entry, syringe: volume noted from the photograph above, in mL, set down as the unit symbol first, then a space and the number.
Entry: mL 55
